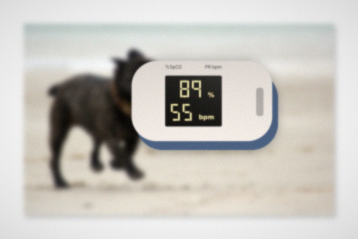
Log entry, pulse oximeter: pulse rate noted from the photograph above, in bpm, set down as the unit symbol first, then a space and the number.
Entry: bpm 55
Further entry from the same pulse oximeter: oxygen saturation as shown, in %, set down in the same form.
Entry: % 89
